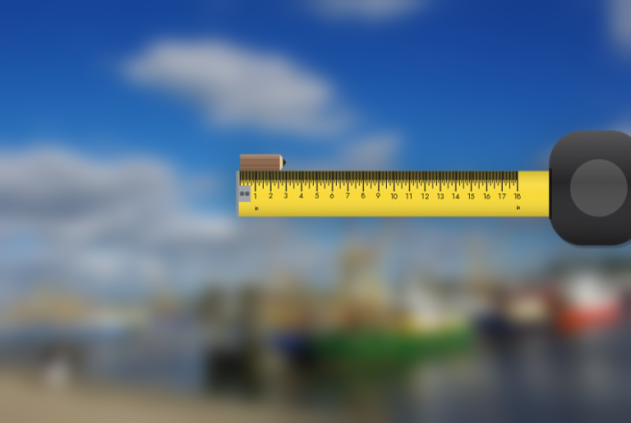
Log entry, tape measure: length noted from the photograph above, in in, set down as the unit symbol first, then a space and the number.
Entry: in 3
